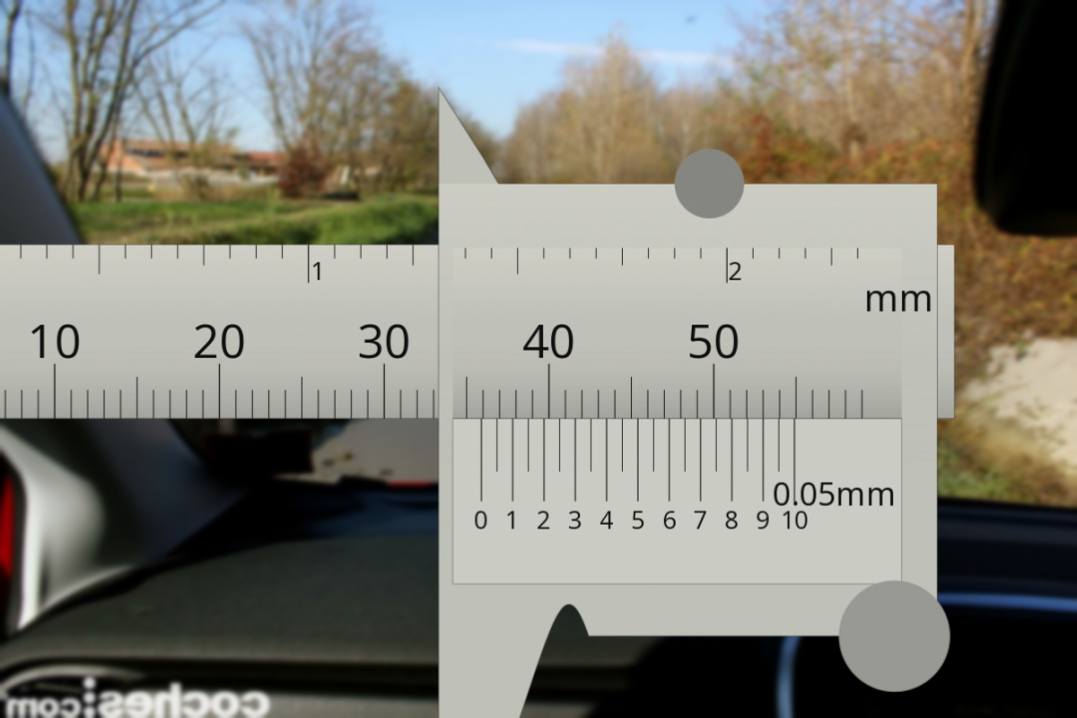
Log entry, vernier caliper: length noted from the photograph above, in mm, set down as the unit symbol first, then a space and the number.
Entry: mm 35.9
